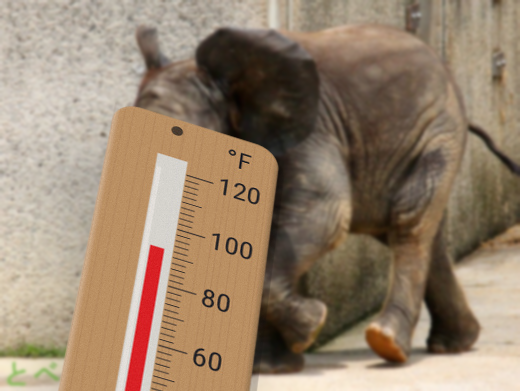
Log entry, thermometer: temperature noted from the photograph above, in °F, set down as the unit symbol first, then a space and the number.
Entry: °F 92
